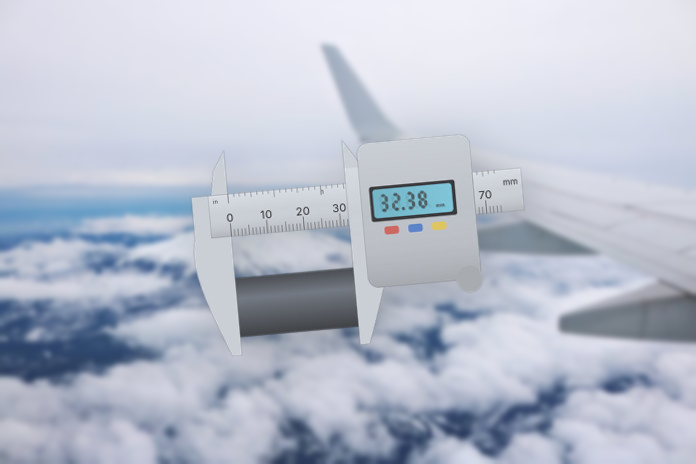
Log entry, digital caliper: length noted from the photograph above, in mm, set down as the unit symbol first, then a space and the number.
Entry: mm 32.38
